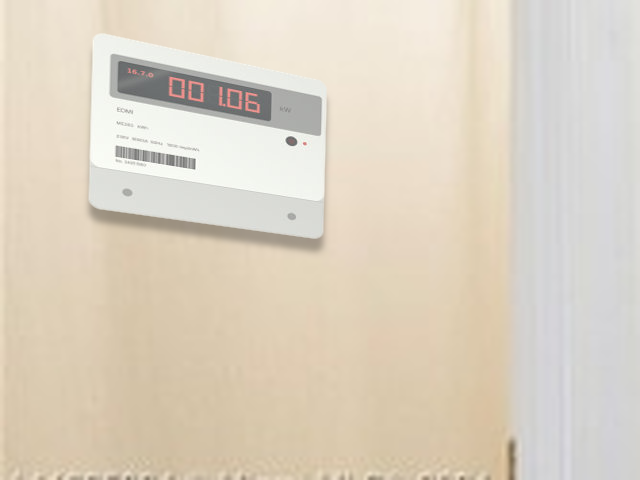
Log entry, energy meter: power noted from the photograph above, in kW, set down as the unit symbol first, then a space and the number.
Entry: kW 1.06
